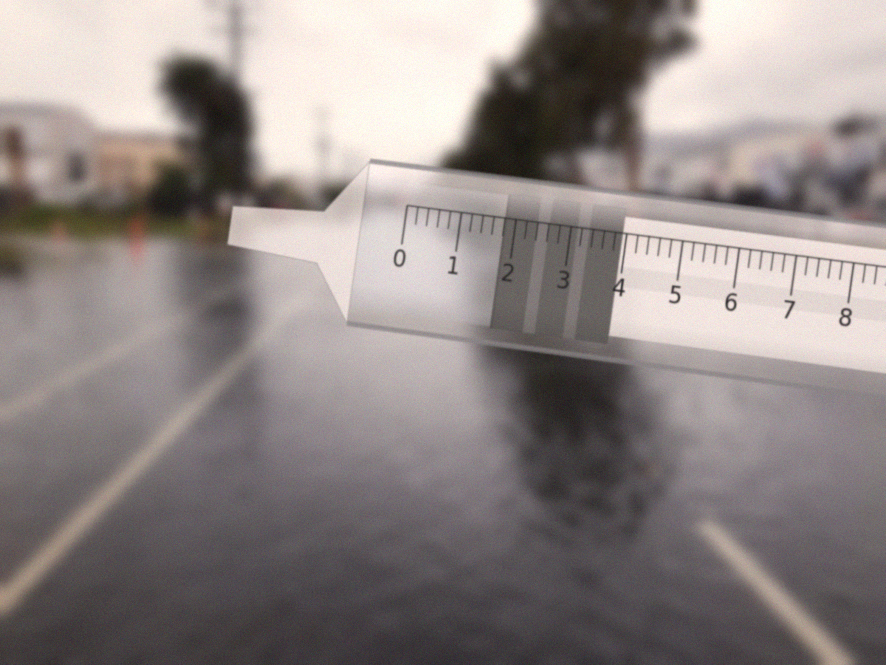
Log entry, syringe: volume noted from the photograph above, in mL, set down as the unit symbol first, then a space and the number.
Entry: mL 1.8
